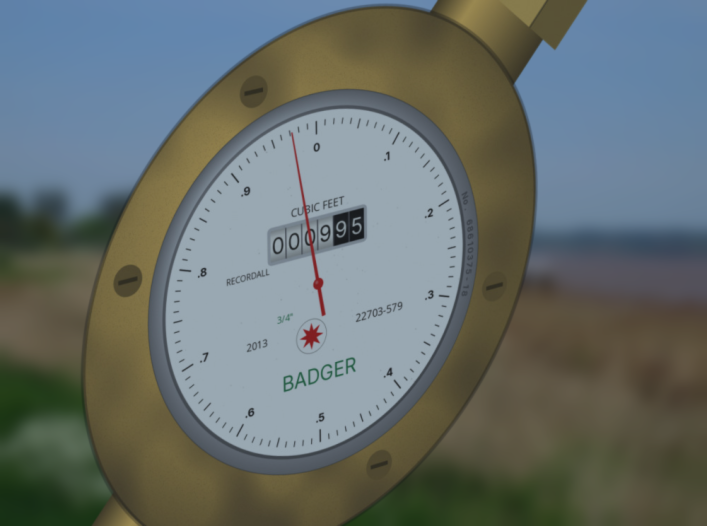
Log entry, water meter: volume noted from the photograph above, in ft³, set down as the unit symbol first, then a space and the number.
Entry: ft³ 994.97
